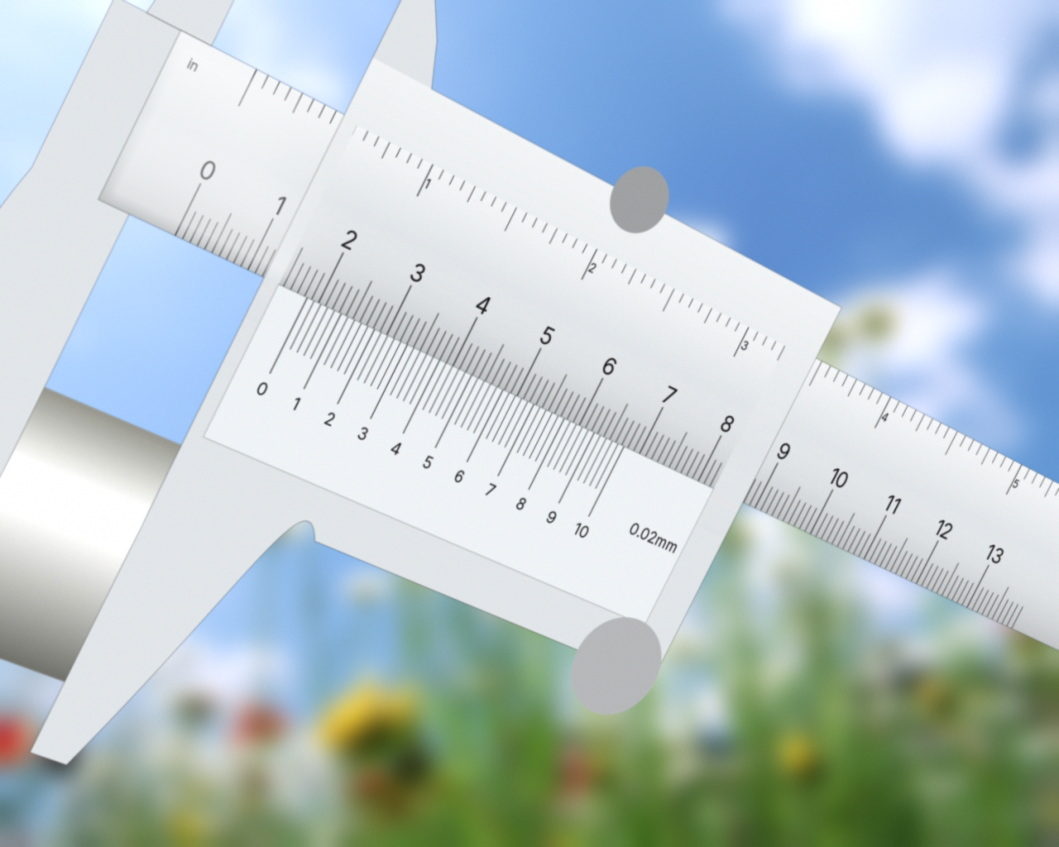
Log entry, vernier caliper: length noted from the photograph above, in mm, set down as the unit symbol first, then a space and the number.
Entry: mm 18.4
